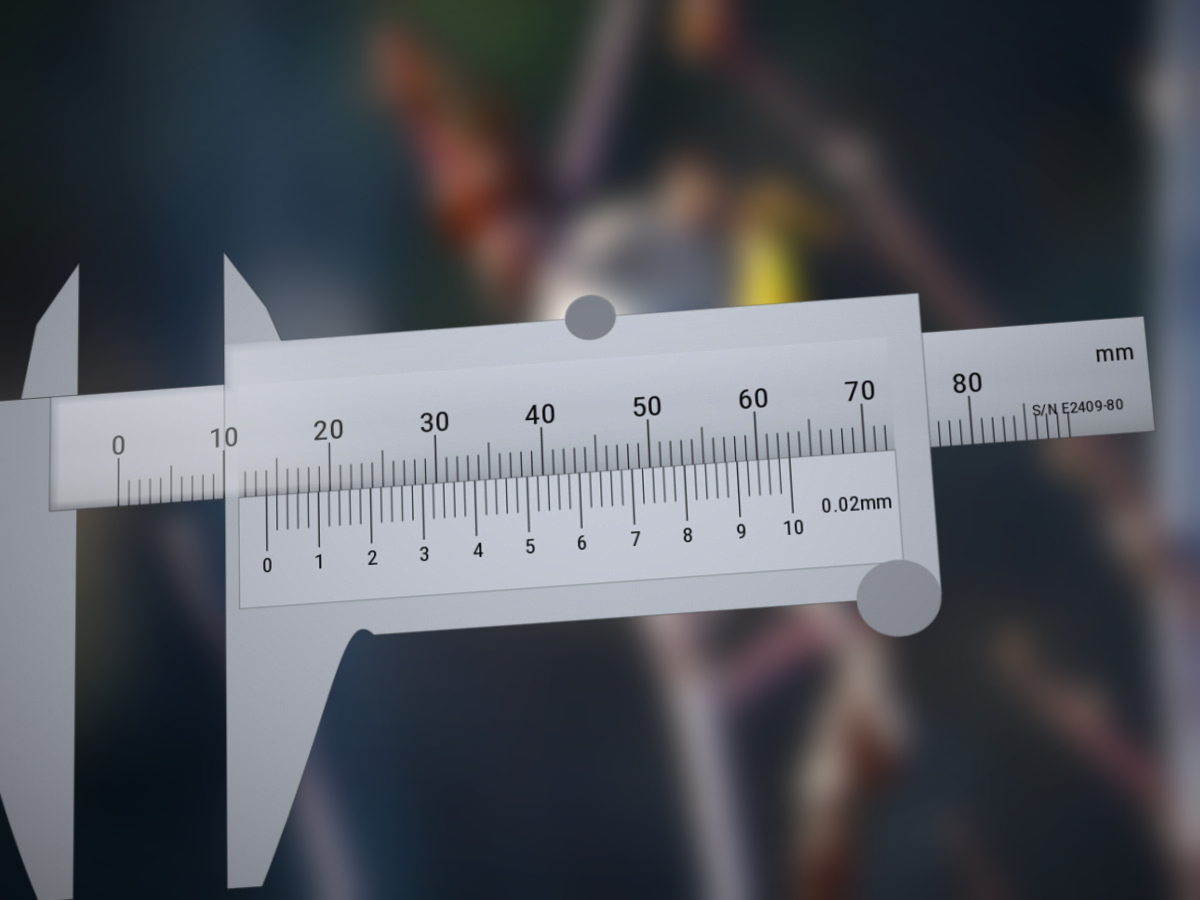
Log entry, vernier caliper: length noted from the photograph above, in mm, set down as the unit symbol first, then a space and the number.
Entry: mm 14.0
